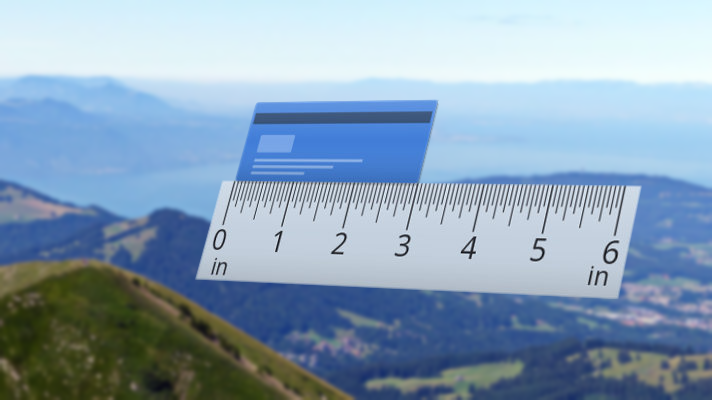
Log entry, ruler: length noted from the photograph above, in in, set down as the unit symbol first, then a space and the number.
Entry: in 3
